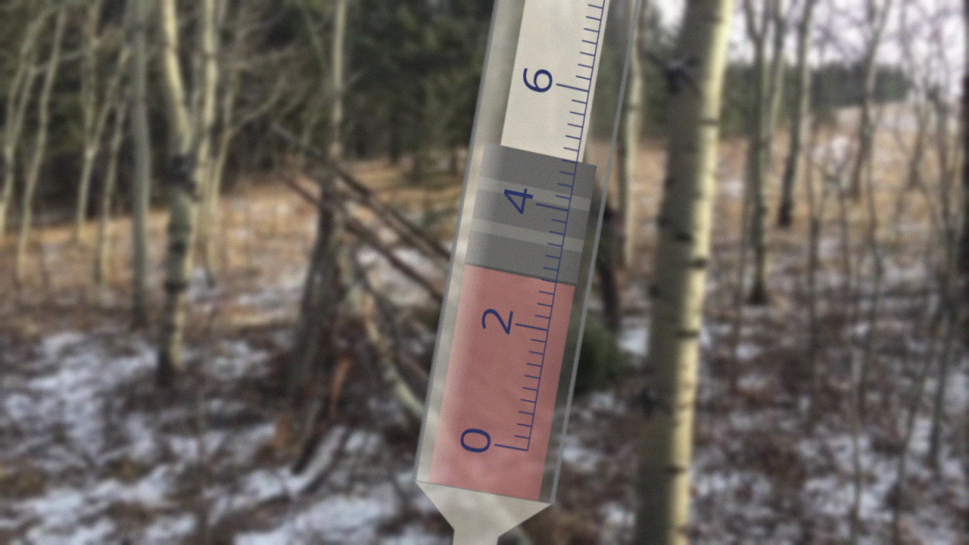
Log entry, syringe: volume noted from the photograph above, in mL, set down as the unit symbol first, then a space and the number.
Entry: mL 2.8
